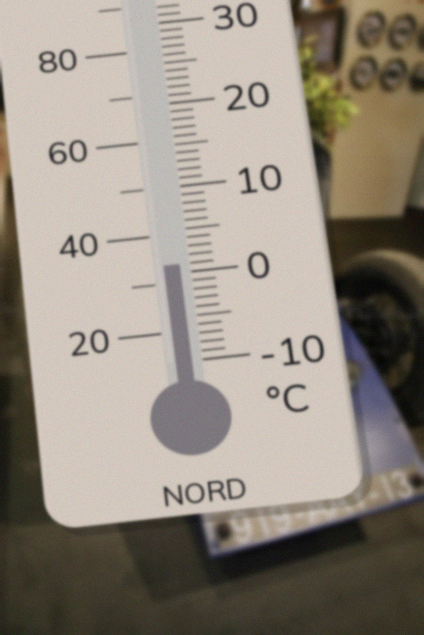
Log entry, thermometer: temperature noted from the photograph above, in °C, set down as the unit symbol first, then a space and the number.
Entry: °C 1
